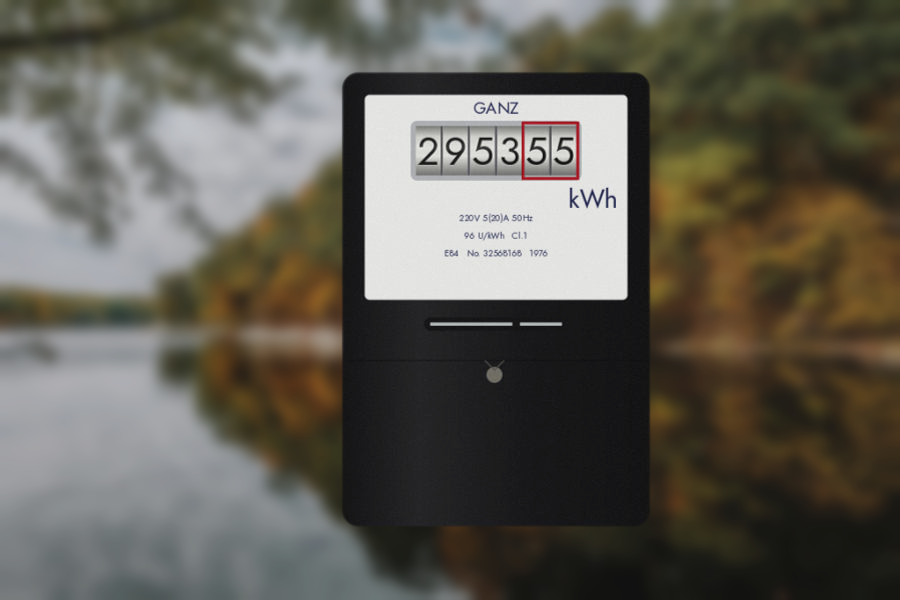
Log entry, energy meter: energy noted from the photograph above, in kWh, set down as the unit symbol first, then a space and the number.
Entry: kWh 2953.55
